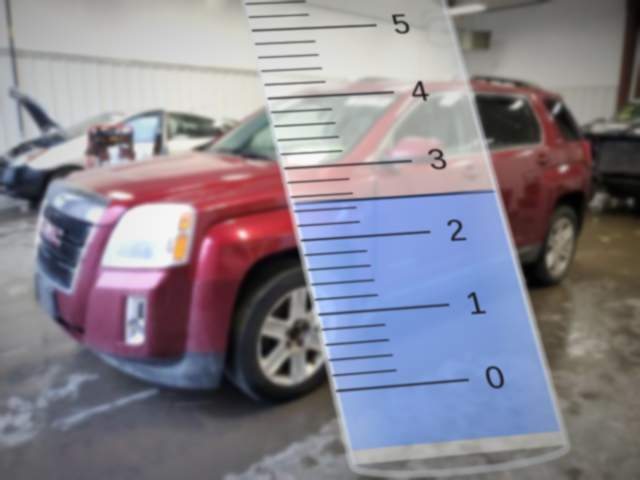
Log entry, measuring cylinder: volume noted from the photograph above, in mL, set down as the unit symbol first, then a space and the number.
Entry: mL 2.5
